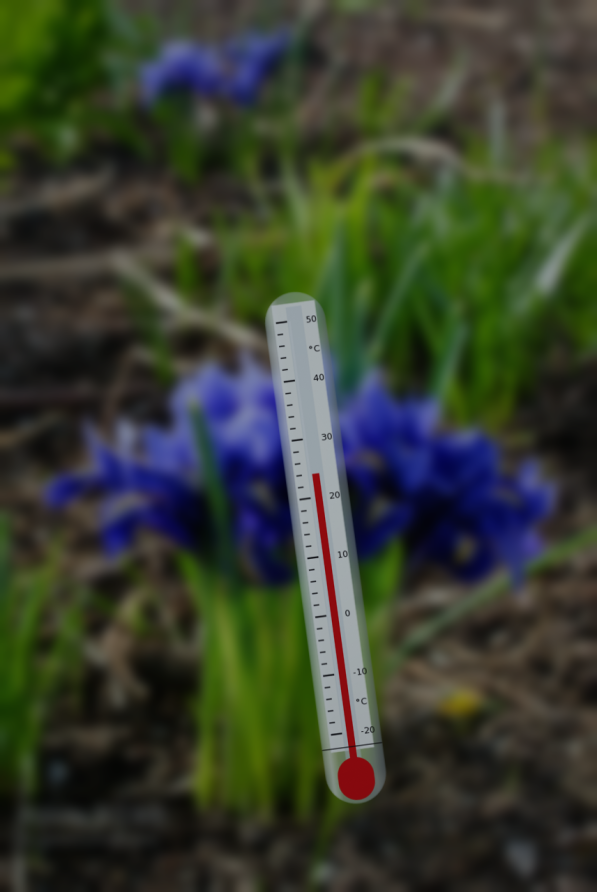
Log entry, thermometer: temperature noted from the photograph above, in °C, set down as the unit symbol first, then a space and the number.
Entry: °C 24
